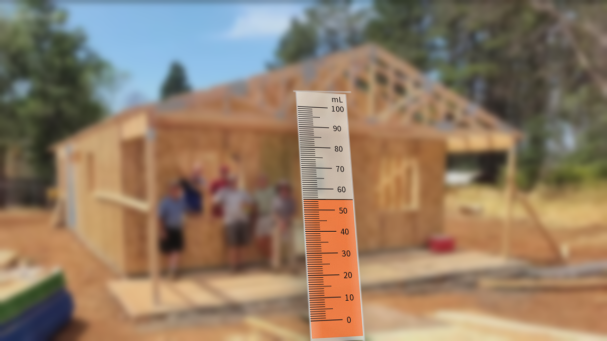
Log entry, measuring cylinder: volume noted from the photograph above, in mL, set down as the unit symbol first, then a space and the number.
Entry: mL 55
